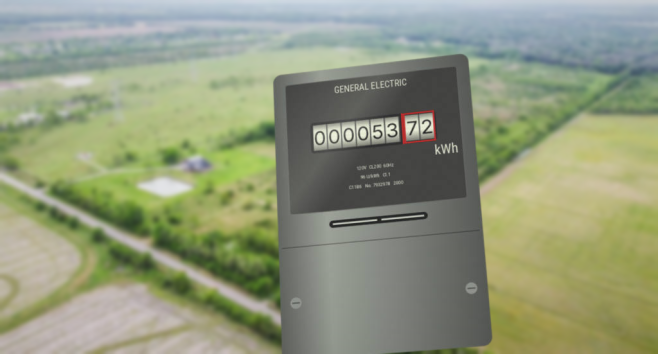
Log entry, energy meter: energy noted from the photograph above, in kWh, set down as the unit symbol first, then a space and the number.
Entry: kWh 53.72
